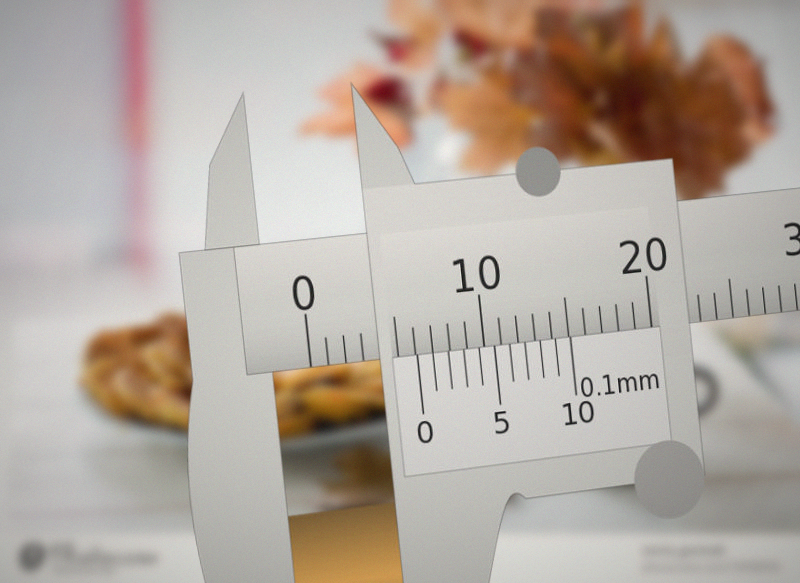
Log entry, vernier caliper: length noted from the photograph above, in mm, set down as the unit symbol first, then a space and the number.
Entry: mm 6.1
